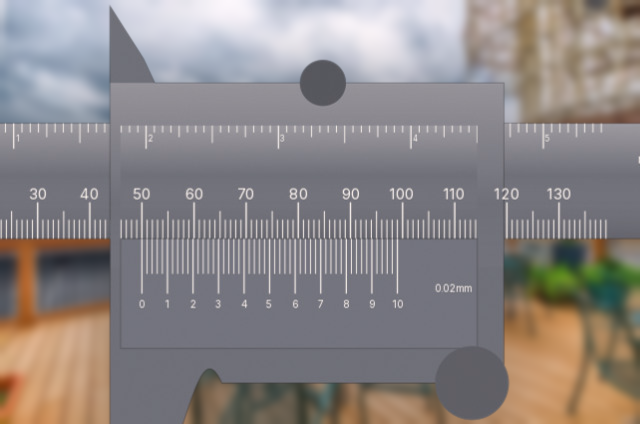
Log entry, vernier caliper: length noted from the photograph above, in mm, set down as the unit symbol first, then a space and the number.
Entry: mm 50.0
